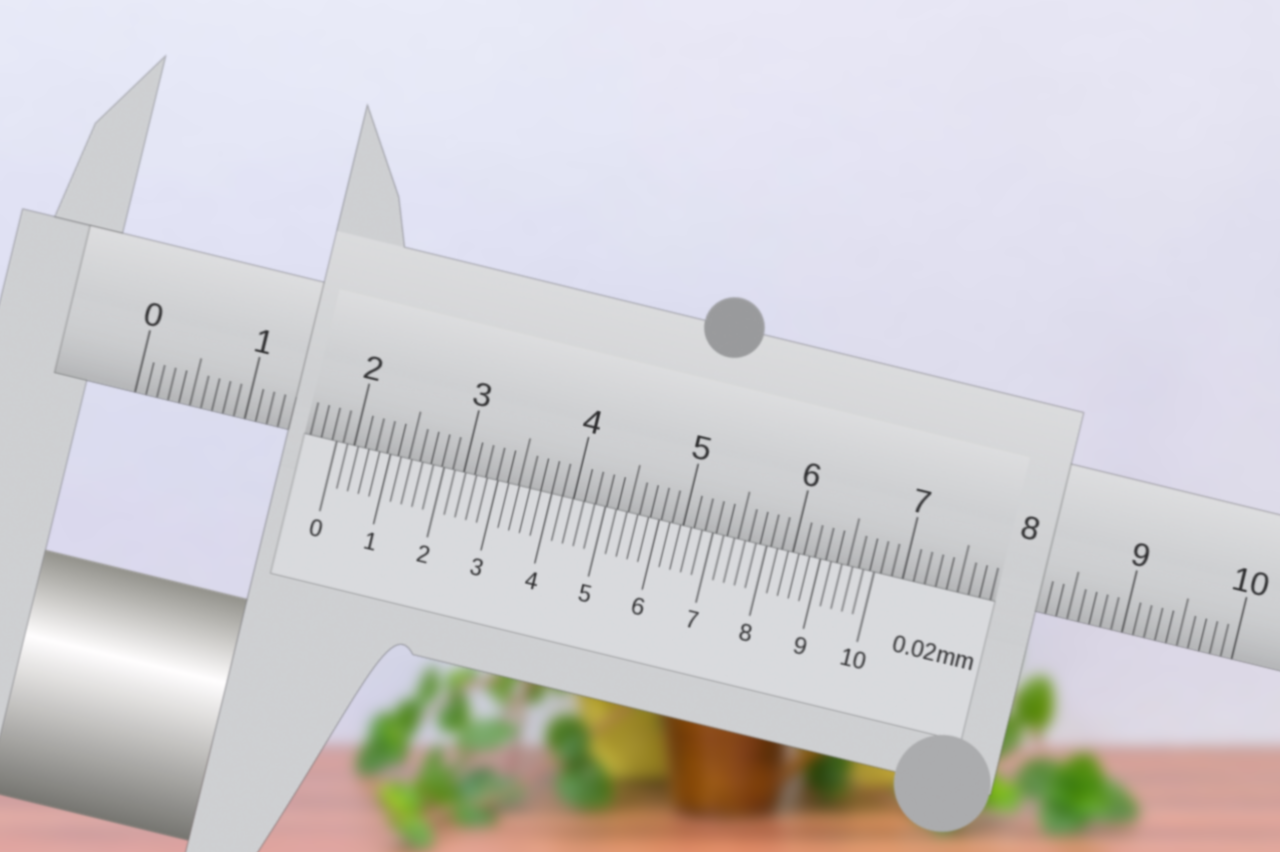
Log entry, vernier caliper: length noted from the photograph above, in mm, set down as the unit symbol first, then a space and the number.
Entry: mm 18.4
